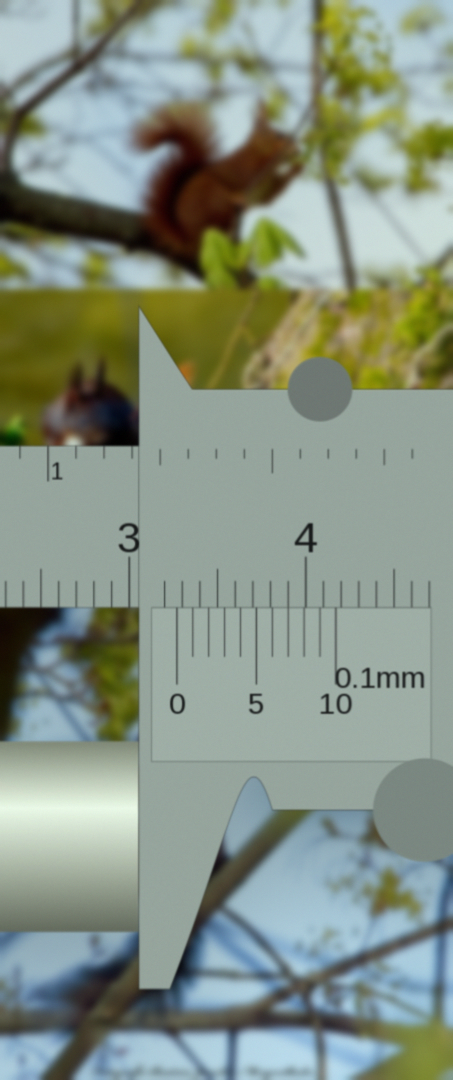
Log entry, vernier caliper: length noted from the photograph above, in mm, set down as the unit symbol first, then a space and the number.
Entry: mm 32.7
